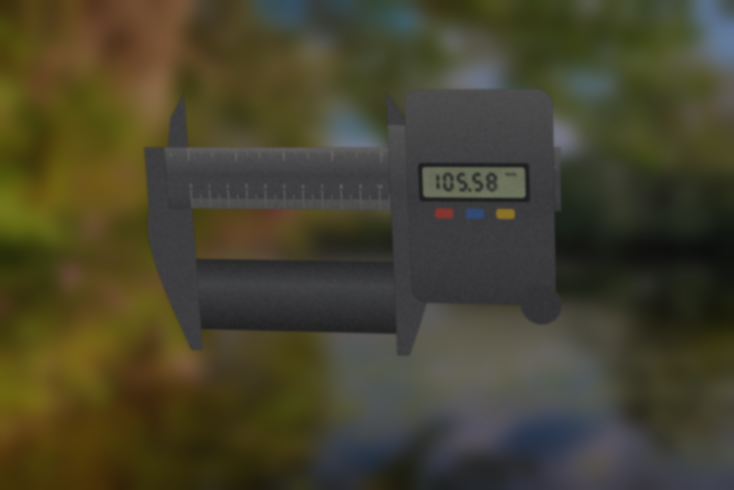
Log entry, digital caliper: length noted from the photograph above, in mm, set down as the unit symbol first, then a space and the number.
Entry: mm 105.58
